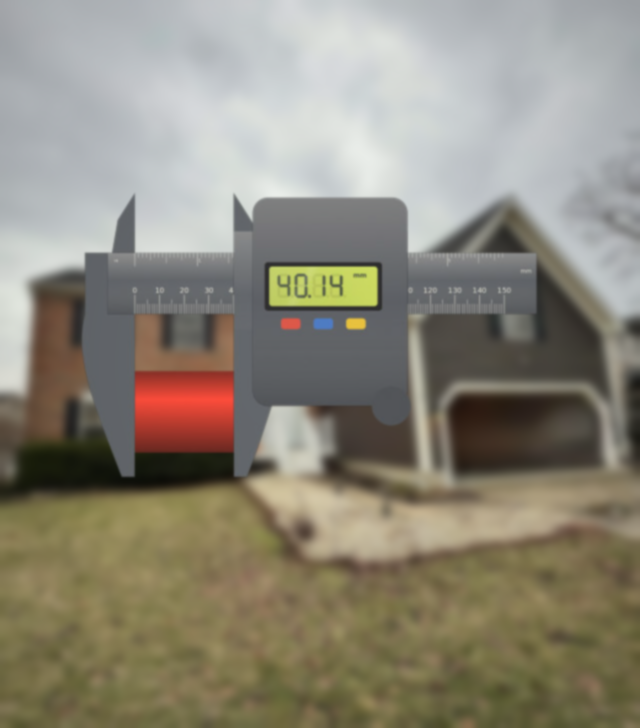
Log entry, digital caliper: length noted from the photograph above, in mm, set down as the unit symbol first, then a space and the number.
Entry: mm 40.14
